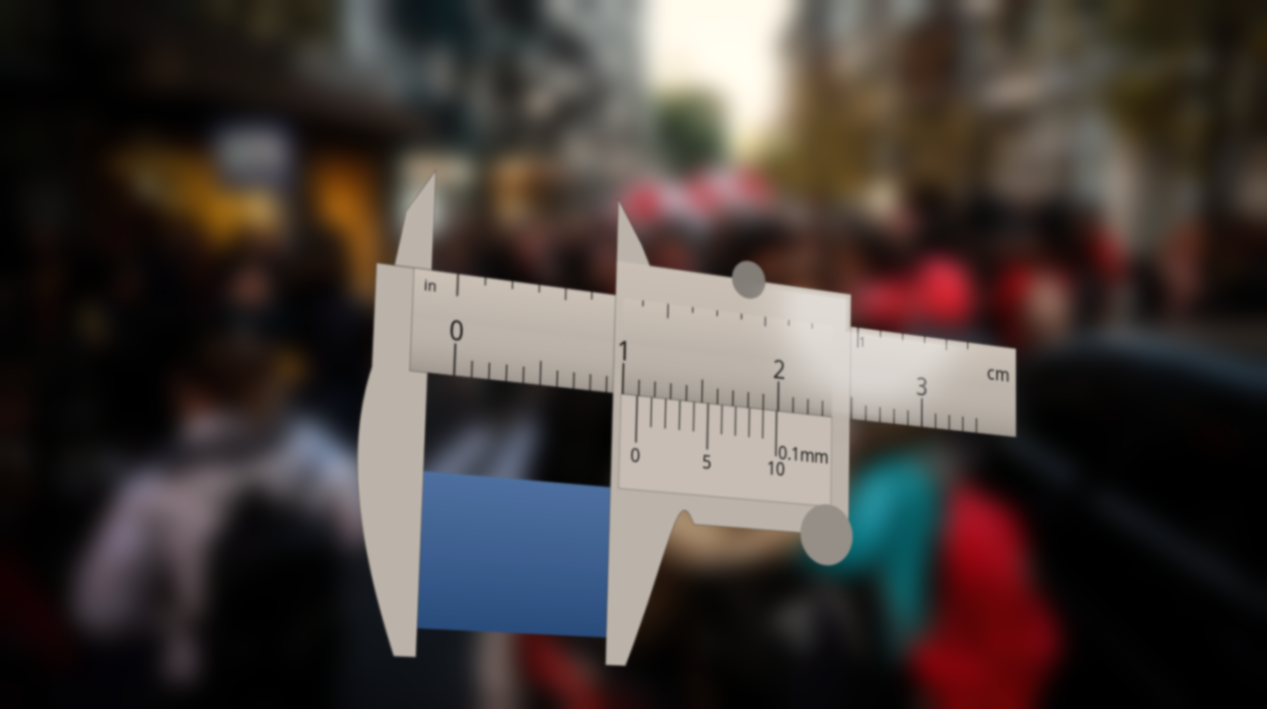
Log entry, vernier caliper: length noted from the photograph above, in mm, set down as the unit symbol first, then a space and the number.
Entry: mm 10.9
